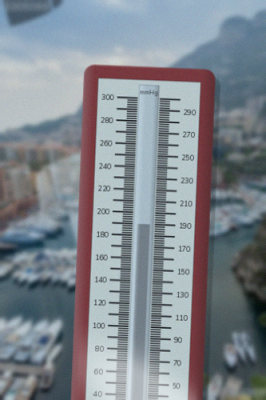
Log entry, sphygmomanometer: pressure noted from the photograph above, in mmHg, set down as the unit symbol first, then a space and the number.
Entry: mmHg 190
